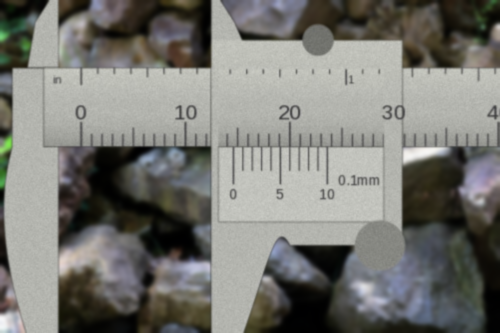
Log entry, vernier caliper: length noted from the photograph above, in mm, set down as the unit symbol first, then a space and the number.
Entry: mm 14.6
